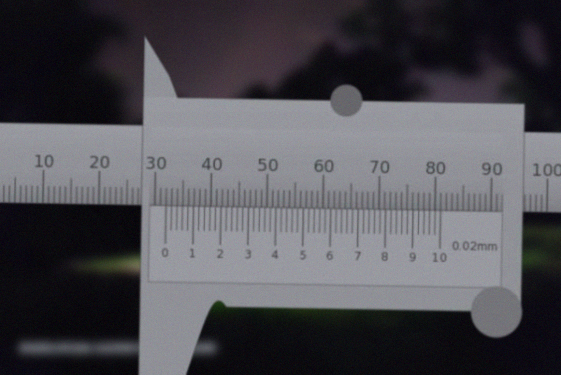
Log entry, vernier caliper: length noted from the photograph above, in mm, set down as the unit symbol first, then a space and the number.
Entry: mm 32.0
